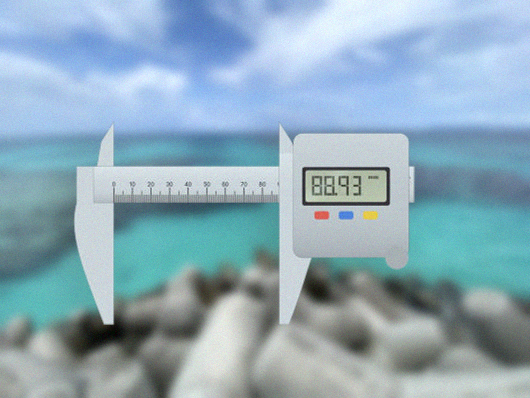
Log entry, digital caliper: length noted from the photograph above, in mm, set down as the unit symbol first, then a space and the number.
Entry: mm 88.93
